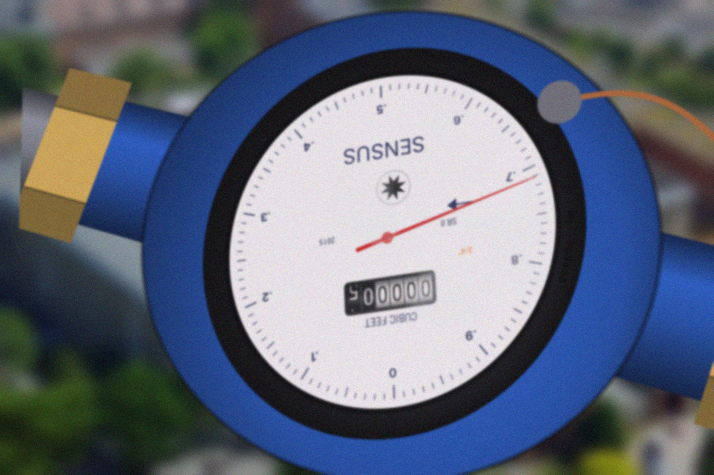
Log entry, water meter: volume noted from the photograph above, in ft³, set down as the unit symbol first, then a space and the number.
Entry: ft³ 4.71
